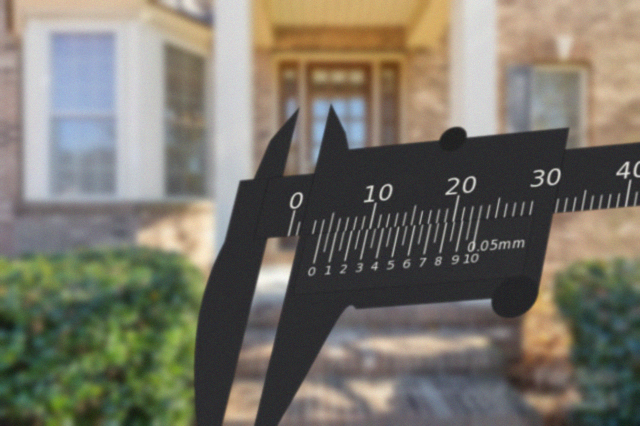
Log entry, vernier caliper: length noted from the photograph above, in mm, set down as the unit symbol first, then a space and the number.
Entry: mm 4.0
